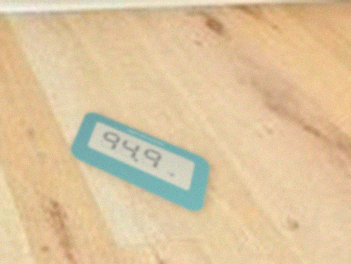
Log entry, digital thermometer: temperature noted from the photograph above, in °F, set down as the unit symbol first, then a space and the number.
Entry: °F 94.9
